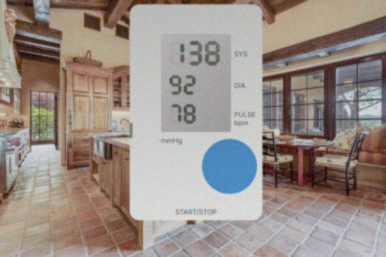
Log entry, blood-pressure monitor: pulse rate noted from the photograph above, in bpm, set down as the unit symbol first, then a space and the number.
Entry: bpm 78
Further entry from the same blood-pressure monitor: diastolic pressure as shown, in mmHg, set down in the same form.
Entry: mmHg 92
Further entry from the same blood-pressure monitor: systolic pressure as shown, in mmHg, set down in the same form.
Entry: mmHg 138
